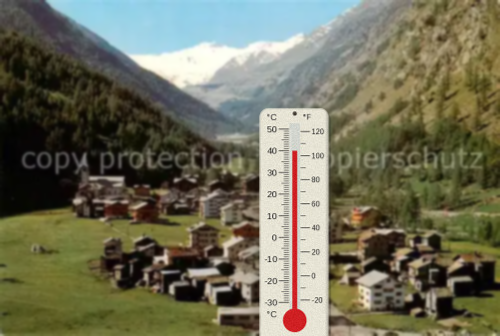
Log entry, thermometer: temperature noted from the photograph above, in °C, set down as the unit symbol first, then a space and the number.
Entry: °C 40
